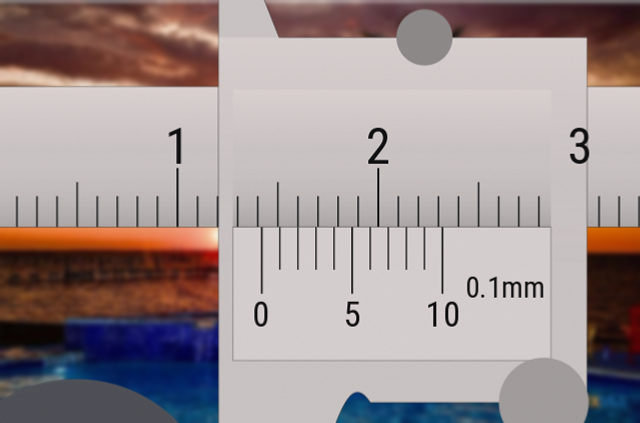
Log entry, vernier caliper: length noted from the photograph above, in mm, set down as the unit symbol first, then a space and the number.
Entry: mm 14.2
